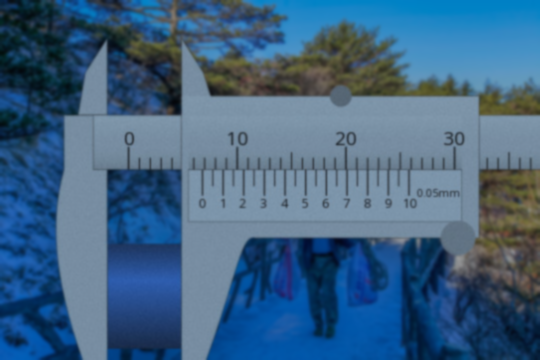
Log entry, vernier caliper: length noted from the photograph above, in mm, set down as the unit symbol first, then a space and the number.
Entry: mm 6.8
